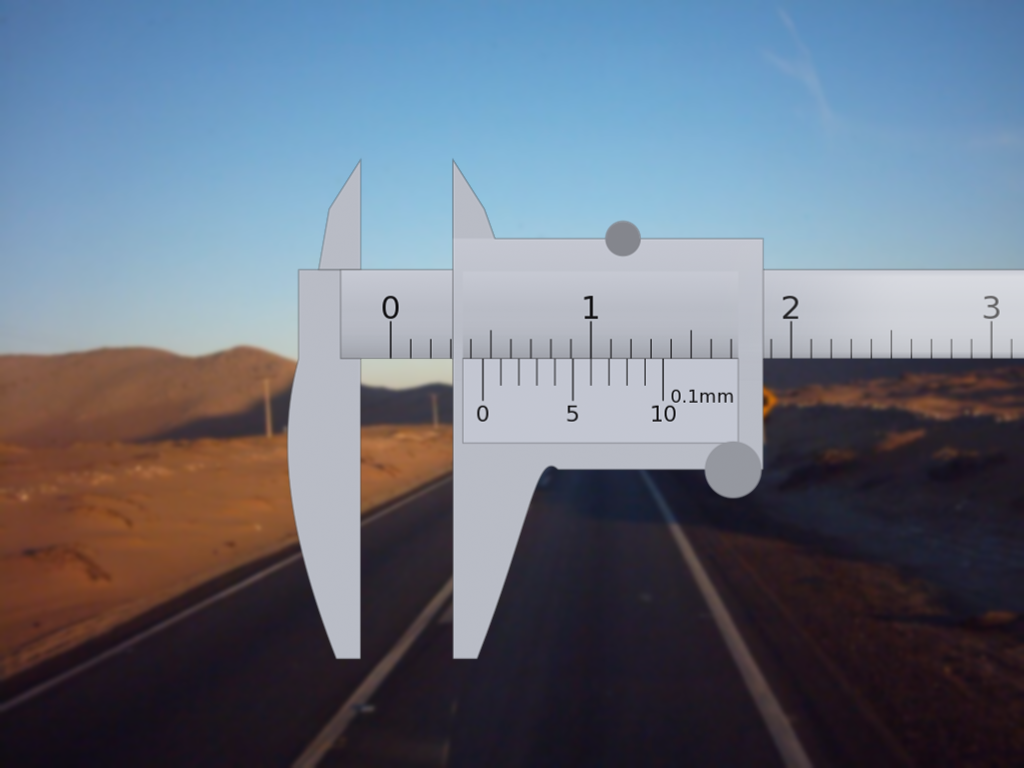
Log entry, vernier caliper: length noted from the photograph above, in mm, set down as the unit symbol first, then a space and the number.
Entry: mm 4.6
